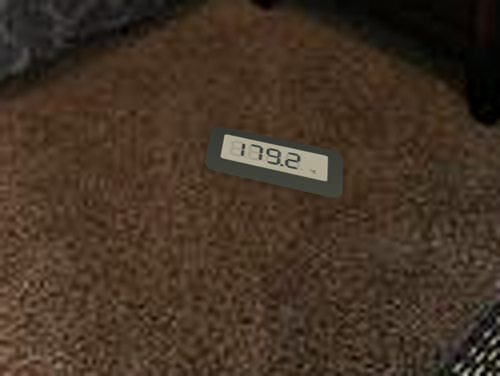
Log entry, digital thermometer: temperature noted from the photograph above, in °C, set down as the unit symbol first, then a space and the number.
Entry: °C 179.2
